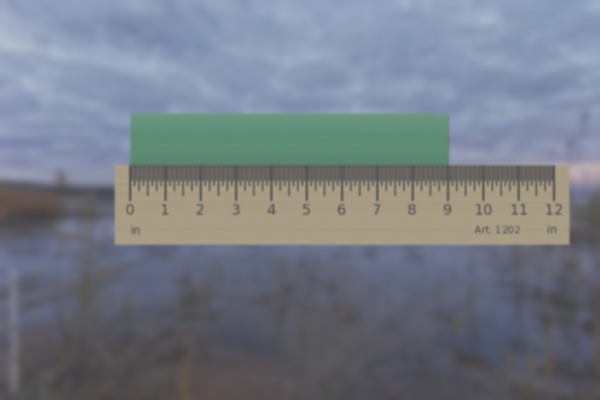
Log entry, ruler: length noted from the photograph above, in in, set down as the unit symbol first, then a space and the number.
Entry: in 9
